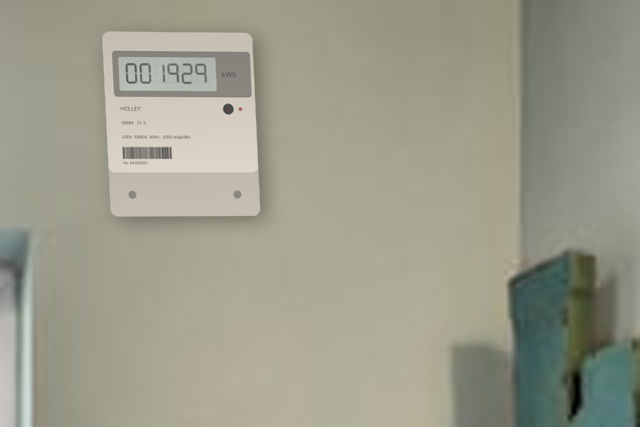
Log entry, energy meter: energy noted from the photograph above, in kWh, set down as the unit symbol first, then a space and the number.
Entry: kWh 1929
